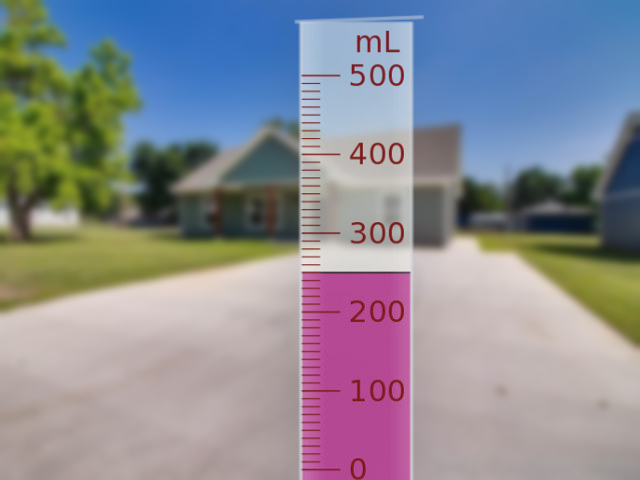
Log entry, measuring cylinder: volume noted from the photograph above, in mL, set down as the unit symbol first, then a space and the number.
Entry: mL 250
